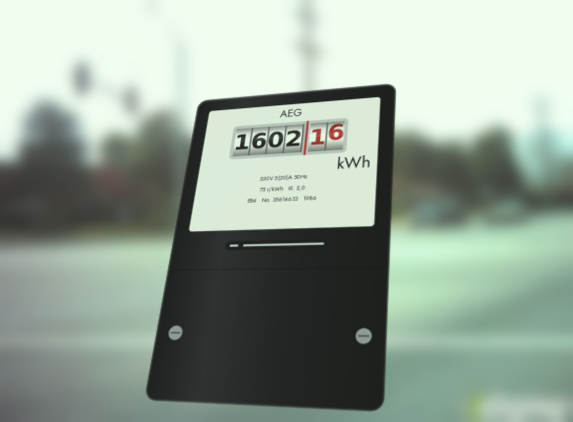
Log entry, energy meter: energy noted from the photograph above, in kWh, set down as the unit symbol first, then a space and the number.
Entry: kWh 1602.16
